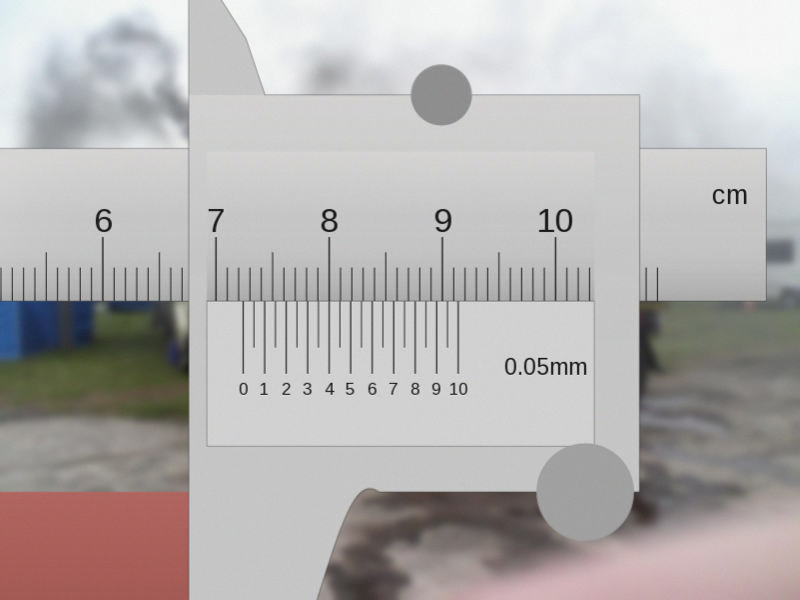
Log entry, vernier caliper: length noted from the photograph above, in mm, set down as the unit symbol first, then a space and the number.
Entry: mm 72.4
